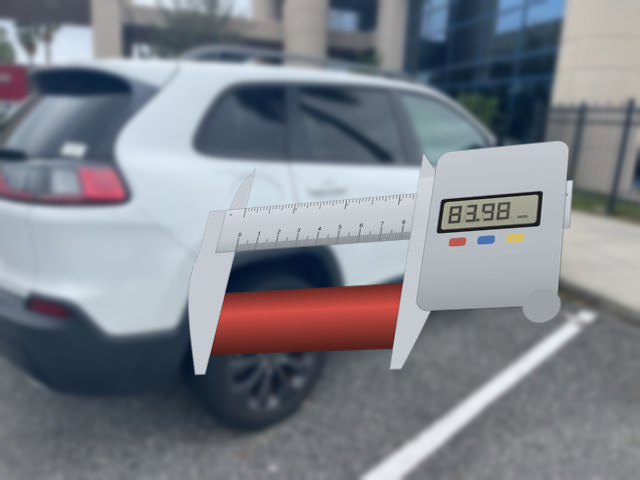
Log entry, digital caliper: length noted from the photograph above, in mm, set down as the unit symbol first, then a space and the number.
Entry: mm 83.98
